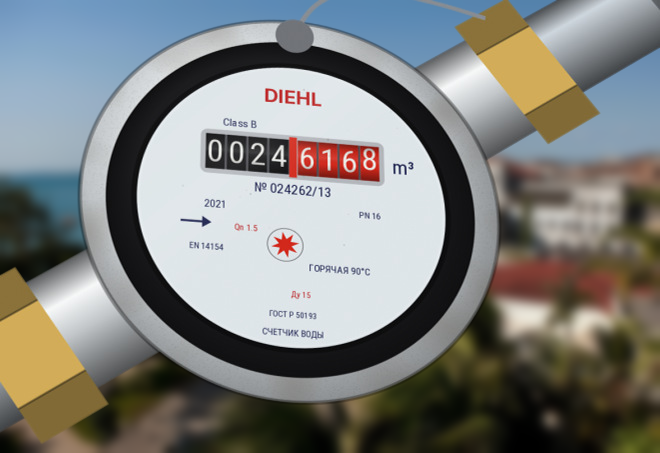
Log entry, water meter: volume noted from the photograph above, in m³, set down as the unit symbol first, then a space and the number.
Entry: m³ 24.6168
